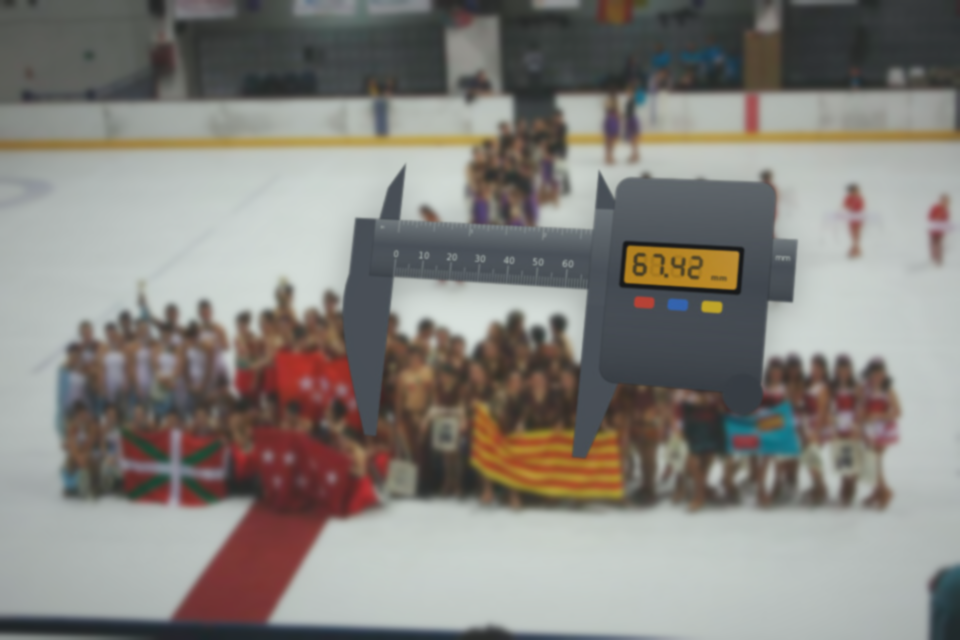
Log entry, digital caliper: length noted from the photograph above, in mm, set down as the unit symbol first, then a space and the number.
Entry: mm 67.42
